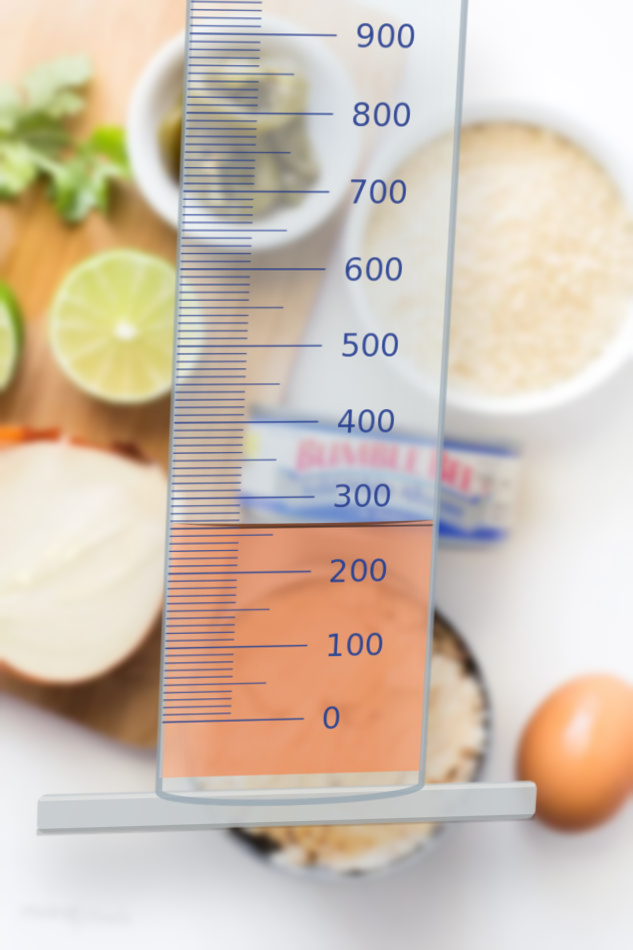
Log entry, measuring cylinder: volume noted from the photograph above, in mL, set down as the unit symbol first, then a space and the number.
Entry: mL 260
